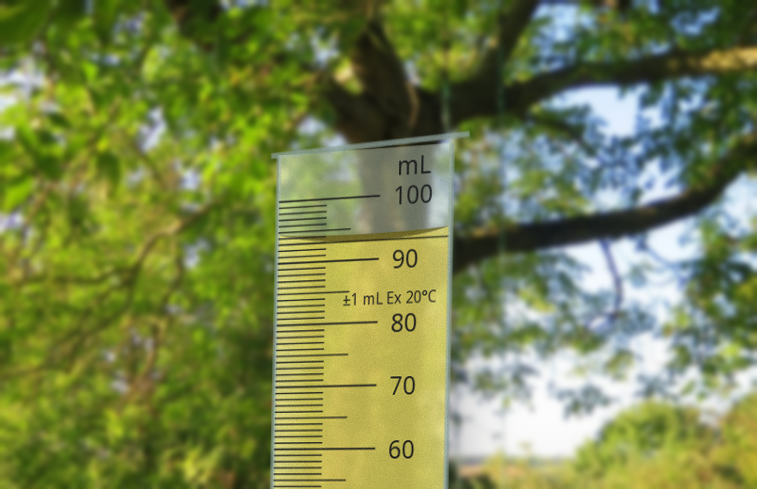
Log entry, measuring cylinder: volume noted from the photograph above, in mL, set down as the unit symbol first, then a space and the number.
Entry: mL 93
